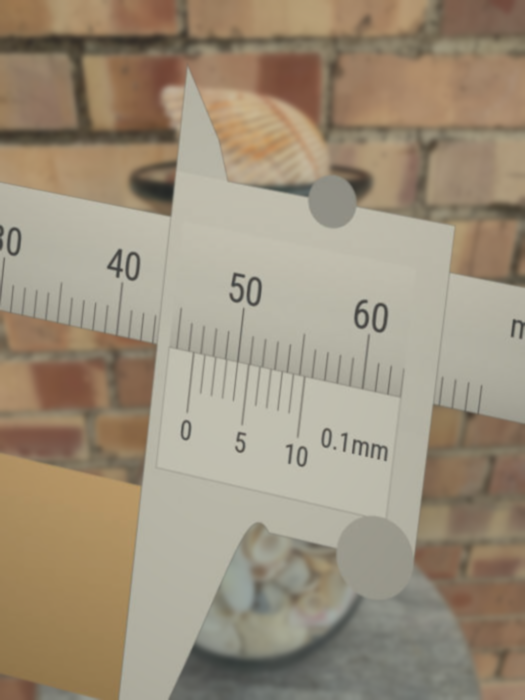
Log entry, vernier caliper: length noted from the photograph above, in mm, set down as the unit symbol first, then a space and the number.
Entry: mm 46.4
